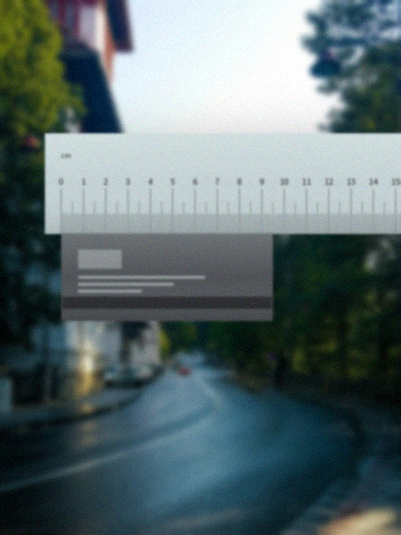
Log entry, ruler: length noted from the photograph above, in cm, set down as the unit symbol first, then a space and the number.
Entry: cm 9.5
